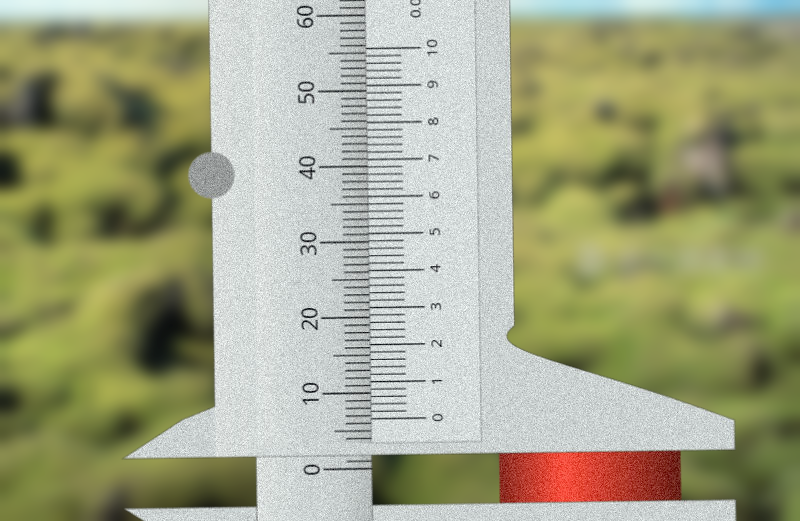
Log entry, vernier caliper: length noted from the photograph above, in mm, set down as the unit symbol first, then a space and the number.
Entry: mm 6.6
